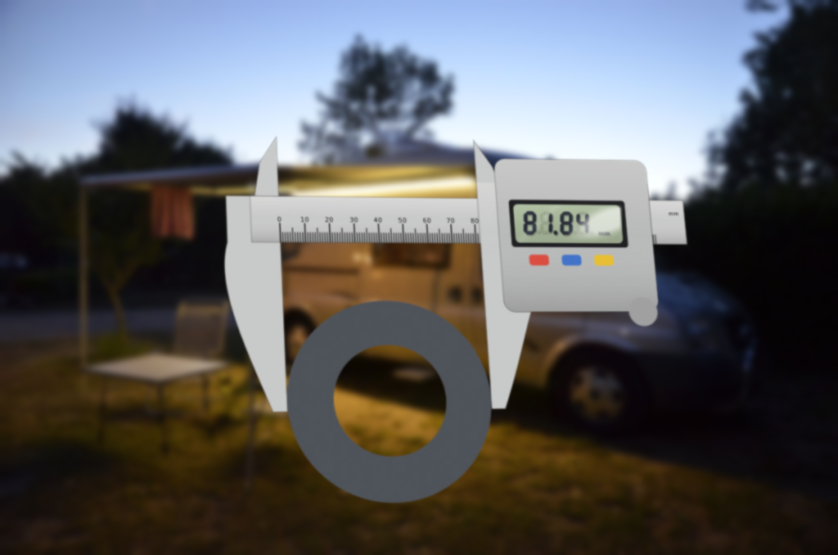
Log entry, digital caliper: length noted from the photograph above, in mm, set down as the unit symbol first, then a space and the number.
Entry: mm 81.84
